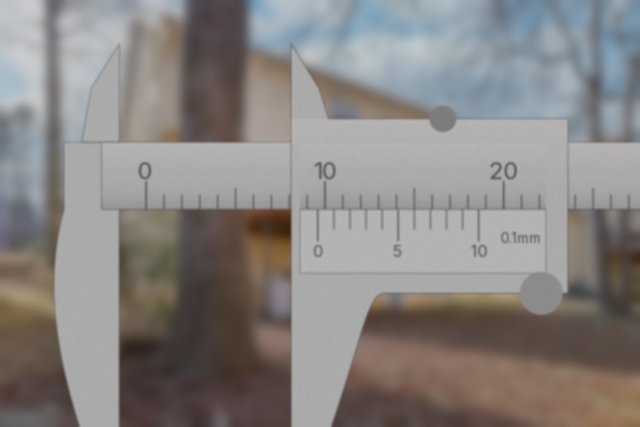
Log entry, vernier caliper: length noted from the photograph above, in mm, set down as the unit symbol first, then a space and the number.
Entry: mm 9.6
